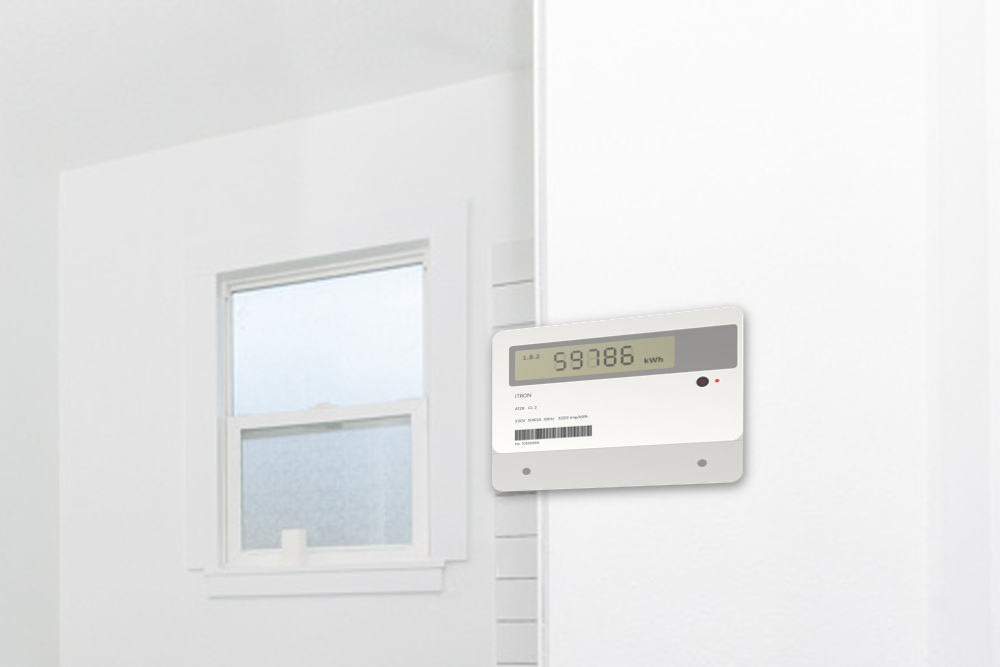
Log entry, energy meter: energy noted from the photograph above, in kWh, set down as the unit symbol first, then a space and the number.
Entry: kWh 59786
